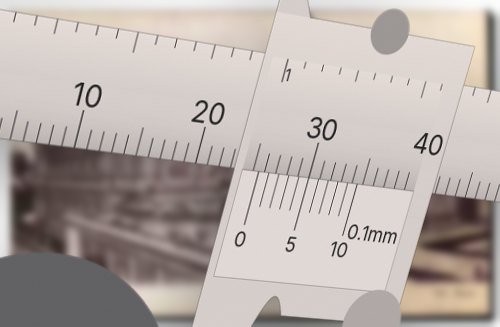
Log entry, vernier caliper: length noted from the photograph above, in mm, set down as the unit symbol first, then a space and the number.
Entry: mm 25.5
